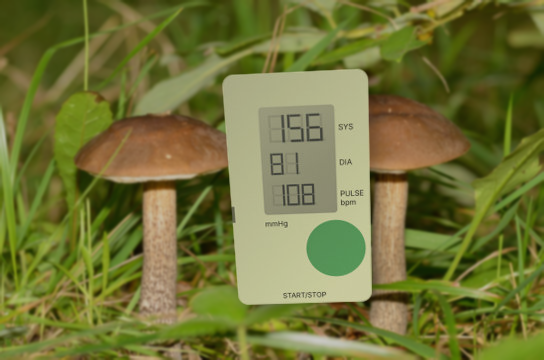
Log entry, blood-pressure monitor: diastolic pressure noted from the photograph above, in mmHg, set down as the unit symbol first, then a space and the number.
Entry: mmHg 81
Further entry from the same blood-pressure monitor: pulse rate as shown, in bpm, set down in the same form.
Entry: bpm 108
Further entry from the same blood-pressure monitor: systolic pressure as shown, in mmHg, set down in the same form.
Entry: mmHg 156
